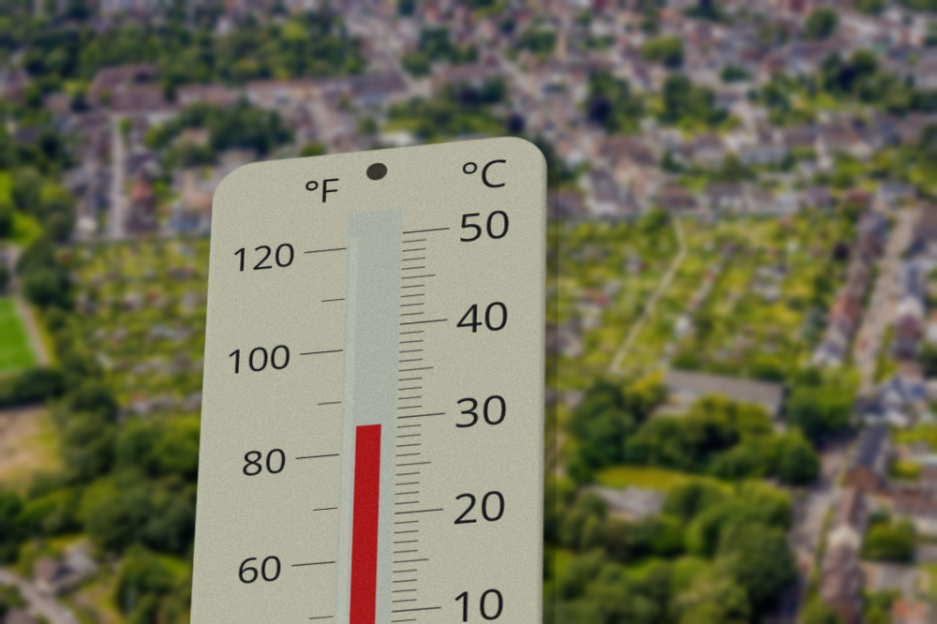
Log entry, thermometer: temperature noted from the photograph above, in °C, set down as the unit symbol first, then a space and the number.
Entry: °C 29.5
